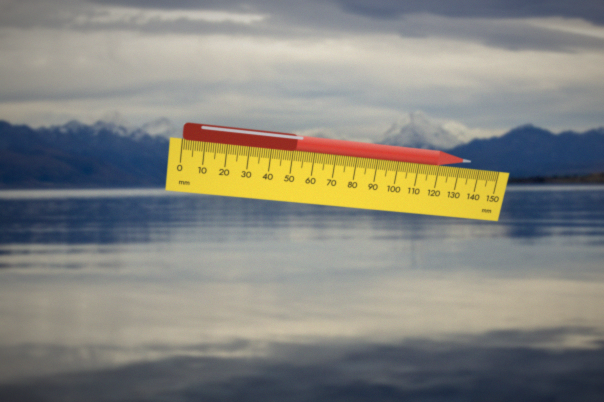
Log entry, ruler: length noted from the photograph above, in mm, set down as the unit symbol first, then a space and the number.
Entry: mm 135
